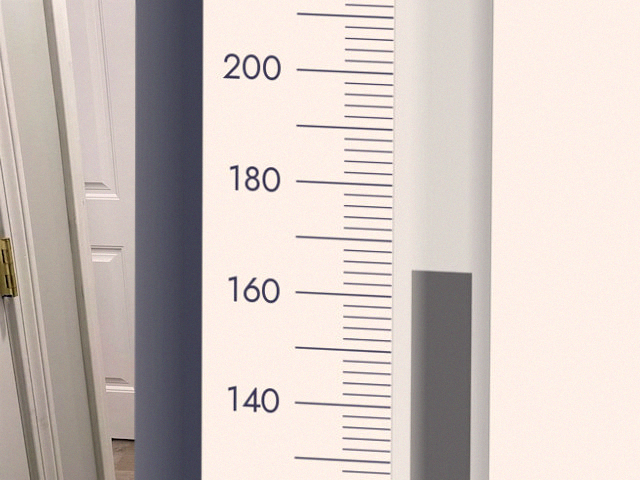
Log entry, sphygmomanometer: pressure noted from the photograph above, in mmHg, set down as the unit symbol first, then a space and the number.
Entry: mmHg 165
